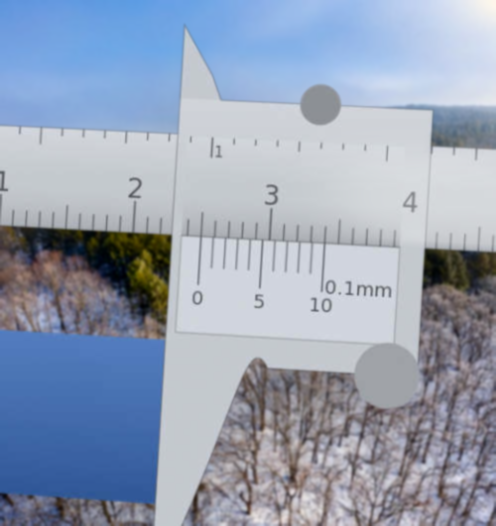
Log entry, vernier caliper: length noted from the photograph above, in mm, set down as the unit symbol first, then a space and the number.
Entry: mm 25.0
